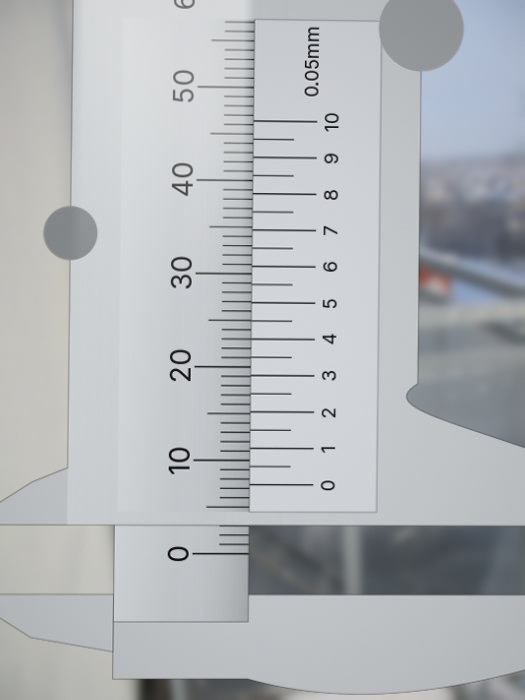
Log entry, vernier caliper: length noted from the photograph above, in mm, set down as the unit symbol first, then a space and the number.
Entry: mm 7.4
